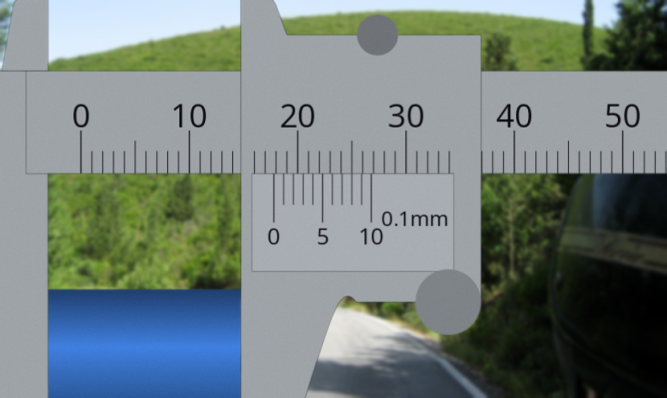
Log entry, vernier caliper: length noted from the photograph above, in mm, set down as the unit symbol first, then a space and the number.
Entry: mm 17.8
